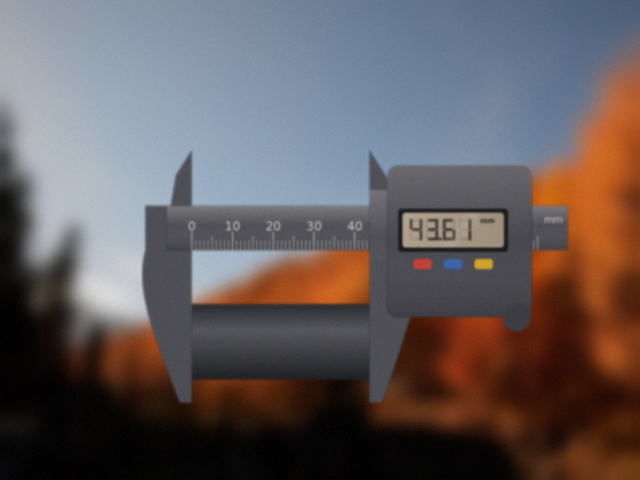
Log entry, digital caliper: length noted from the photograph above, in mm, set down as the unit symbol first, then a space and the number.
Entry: mm 43.61
